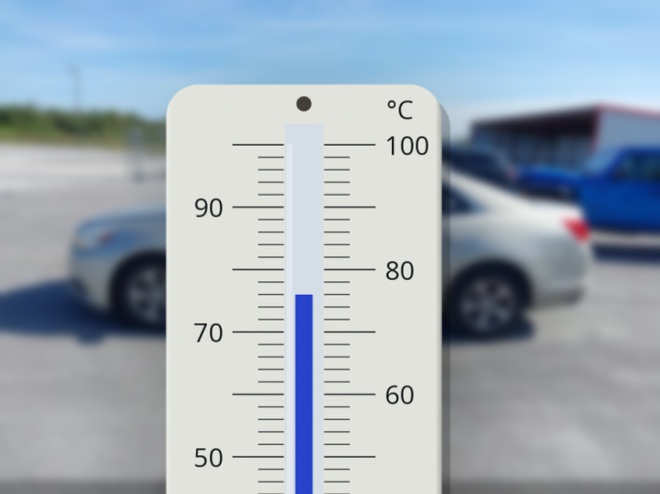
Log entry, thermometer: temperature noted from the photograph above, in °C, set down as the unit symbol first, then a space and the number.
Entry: °C 76
